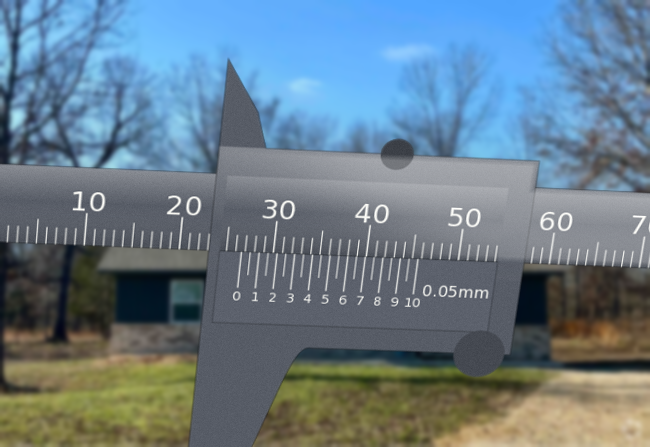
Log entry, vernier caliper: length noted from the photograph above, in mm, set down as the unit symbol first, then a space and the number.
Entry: mm 26.6
